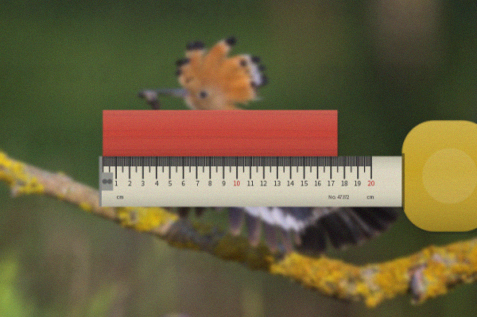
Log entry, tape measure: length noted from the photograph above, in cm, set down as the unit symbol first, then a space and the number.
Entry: cm 17.5
